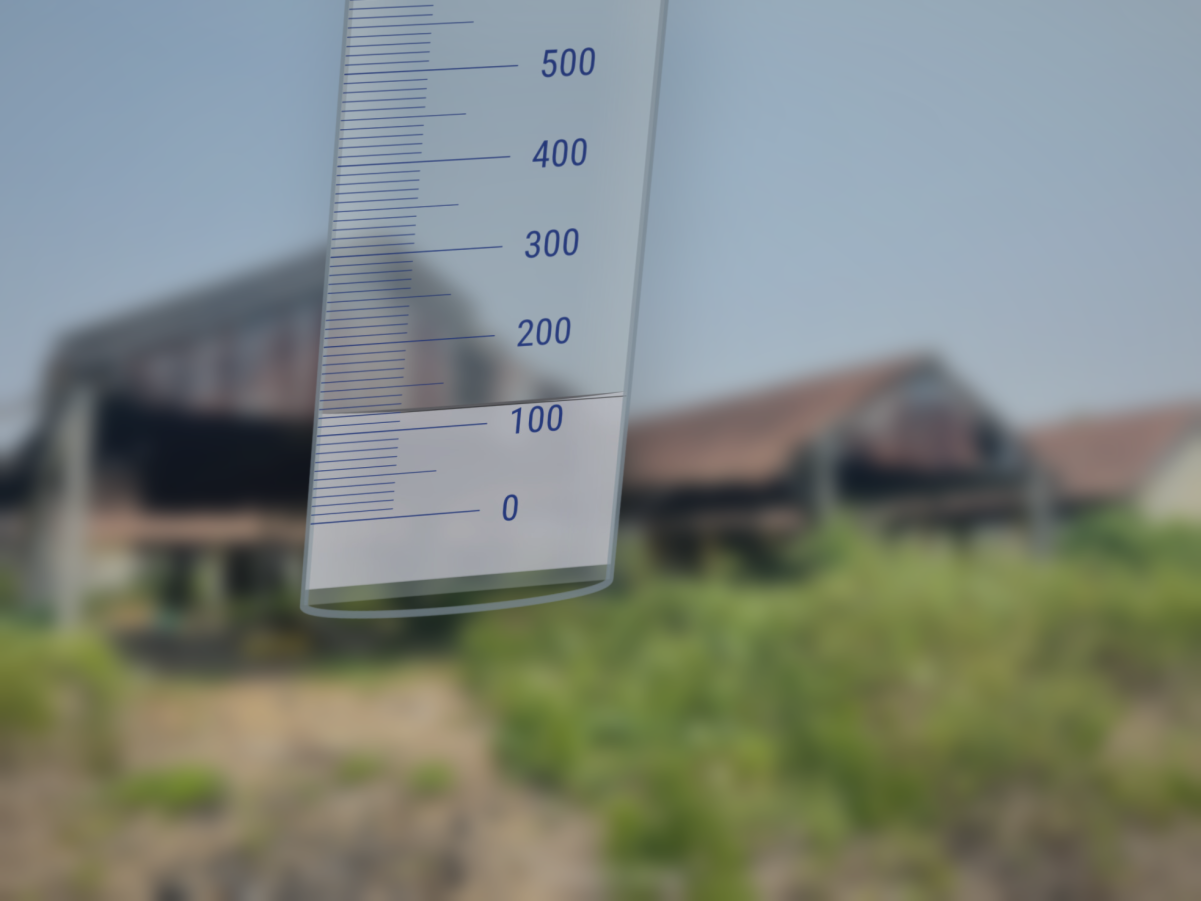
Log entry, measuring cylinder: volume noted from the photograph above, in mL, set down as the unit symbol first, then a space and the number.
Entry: mL 120
